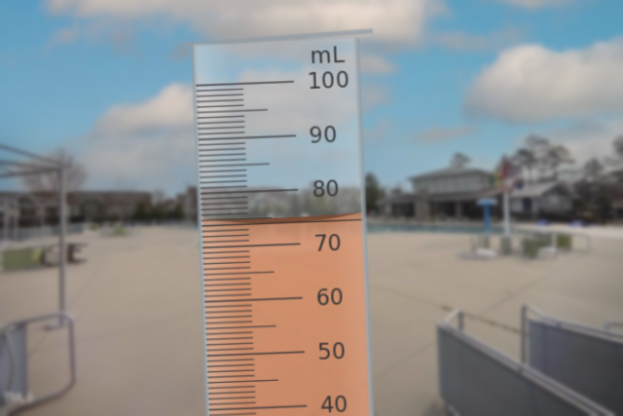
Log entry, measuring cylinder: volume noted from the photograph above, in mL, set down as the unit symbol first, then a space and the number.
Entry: mL 74
